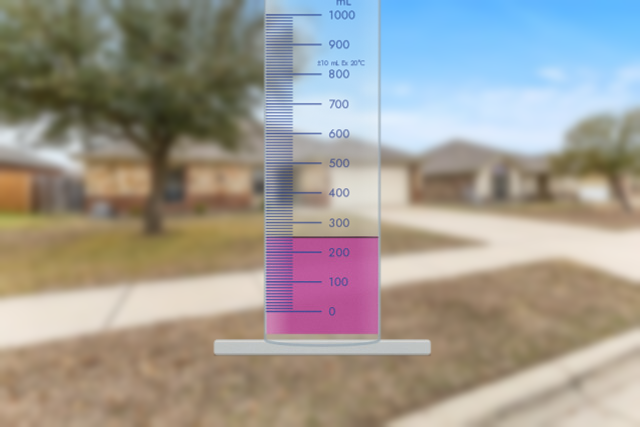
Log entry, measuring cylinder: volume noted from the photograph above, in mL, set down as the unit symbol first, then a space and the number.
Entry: mL 250
